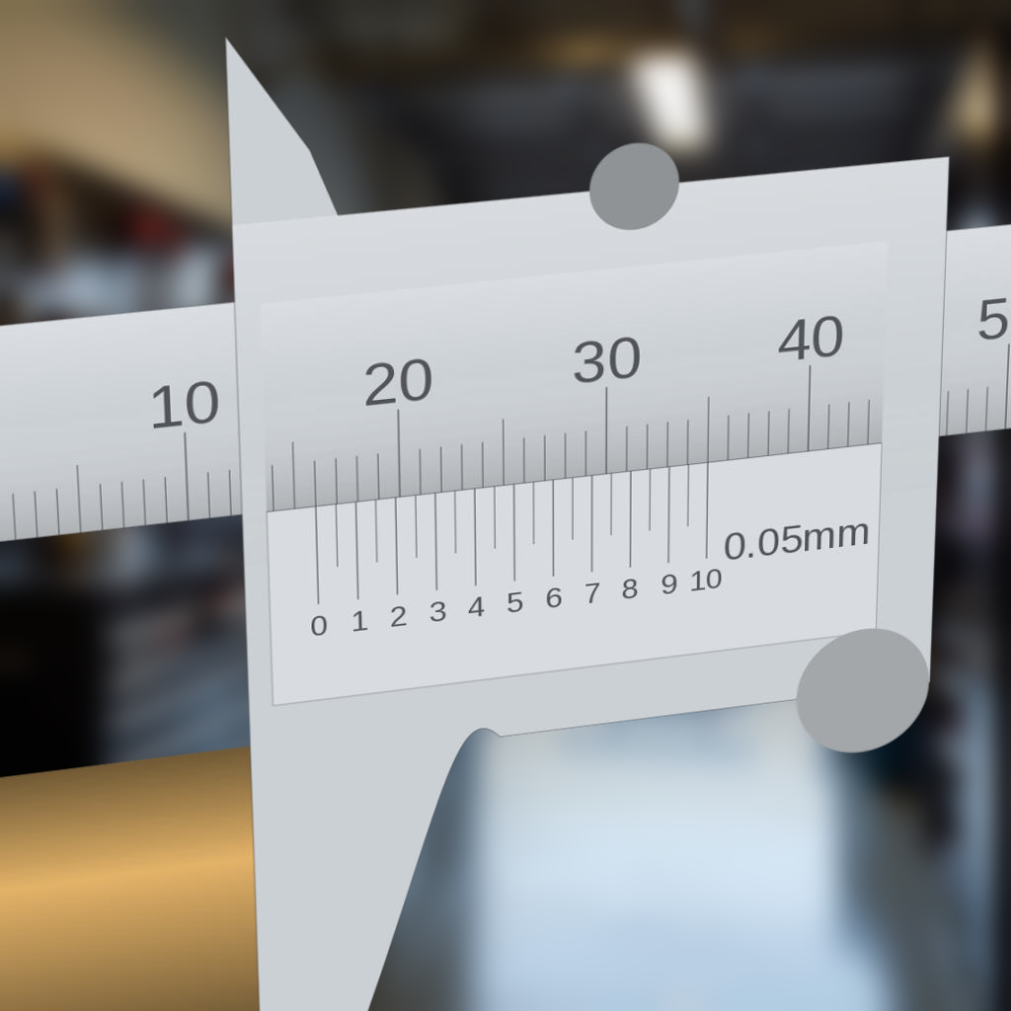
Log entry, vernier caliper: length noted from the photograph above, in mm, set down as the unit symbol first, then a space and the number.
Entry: mm 16.0
